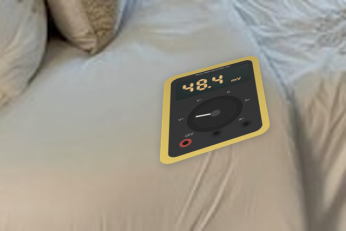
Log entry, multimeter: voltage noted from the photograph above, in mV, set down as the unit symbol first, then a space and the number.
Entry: mV 48.4
